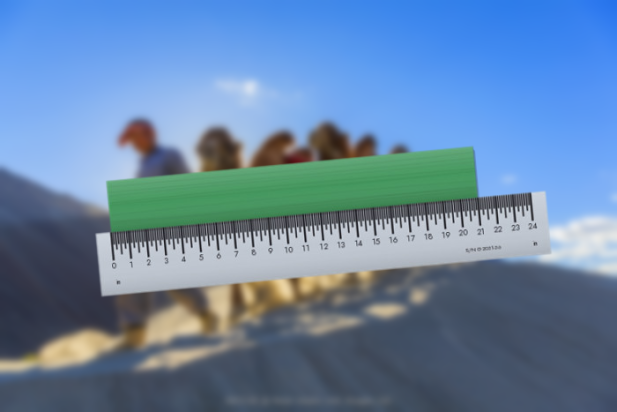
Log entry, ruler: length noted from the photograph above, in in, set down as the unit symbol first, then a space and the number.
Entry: in 21
